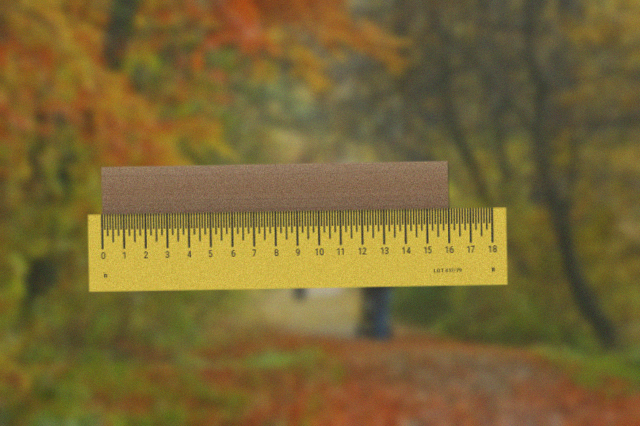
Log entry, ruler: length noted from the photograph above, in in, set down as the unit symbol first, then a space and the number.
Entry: in 16
